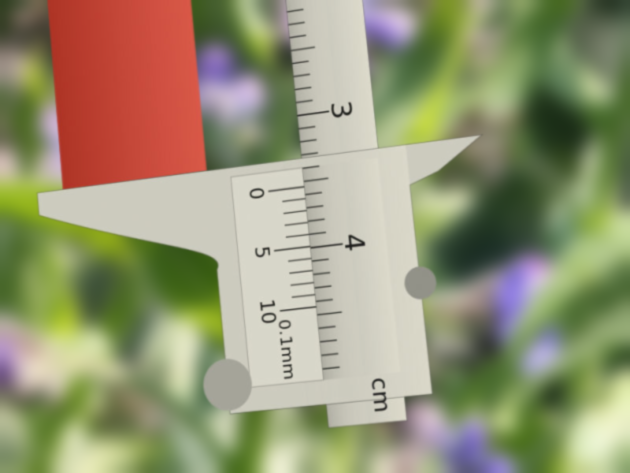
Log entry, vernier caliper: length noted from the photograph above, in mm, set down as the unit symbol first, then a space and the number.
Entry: mm 35.4
